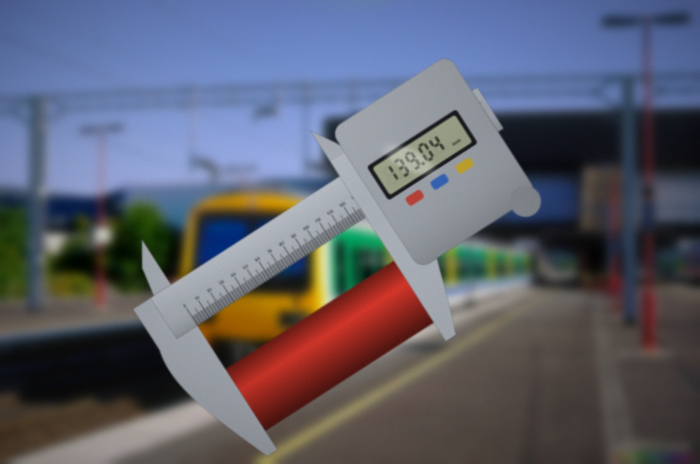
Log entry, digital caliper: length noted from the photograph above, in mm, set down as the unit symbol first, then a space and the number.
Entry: mm 139.04
